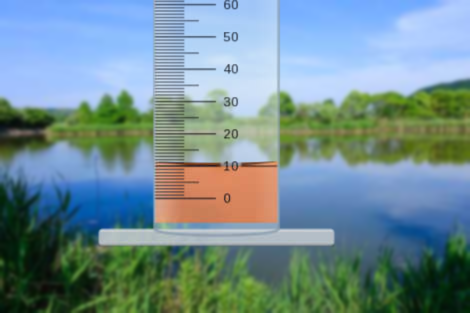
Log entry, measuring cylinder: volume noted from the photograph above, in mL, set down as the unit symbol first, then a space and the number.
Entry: mL 10
